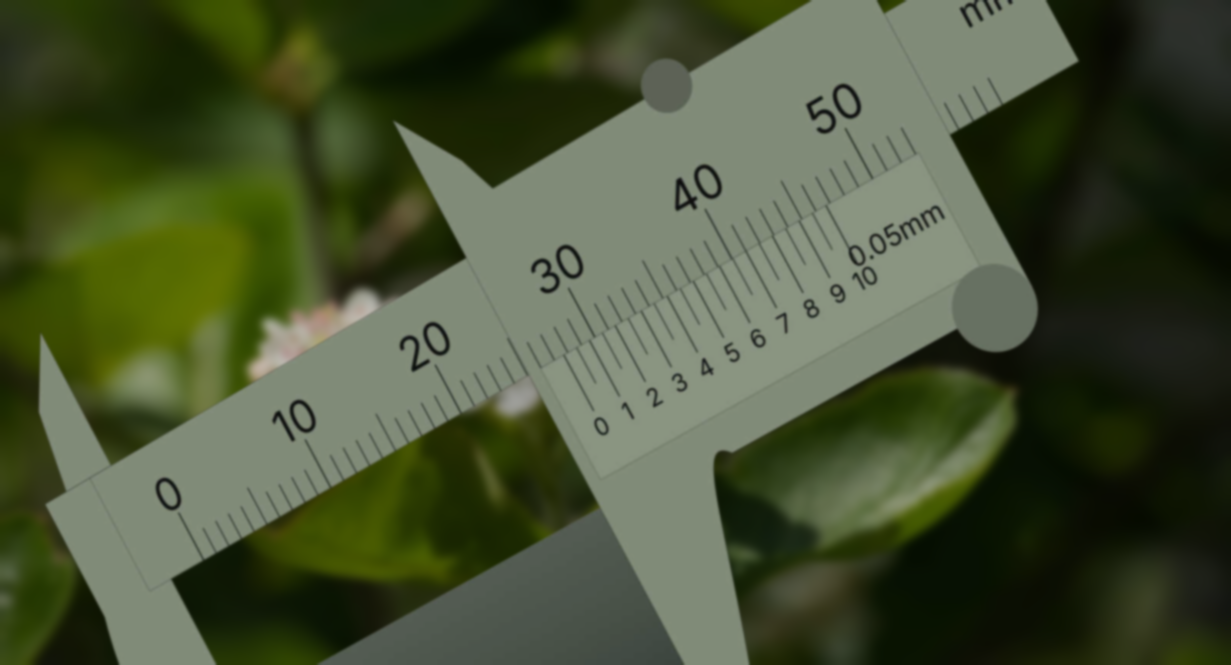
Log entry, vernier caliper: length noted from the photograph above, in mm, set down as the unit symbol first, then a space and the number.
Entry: mm 27.7
